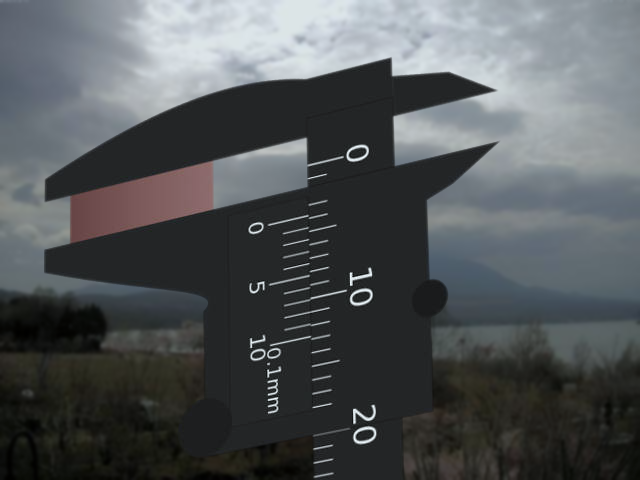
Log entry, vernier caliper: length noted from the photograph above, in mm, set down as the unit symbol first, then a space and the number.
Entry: mm 3.8
